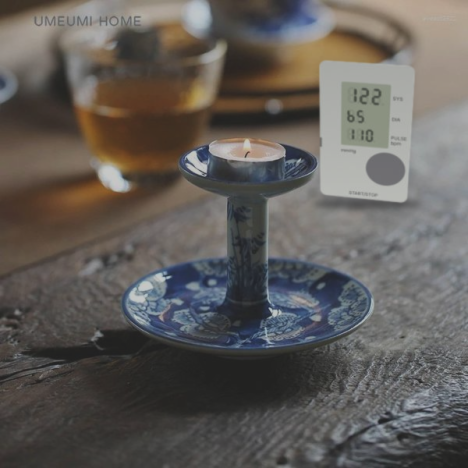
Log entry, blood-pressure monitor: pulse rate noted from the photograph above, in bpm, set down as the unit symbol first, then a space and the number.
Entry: bpm 110
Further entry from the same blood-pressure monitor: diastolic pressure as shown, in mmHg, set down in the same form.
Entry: mmHg 65
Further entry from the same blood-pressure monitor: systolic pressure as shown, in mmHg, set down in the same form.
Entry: mmHg 122
